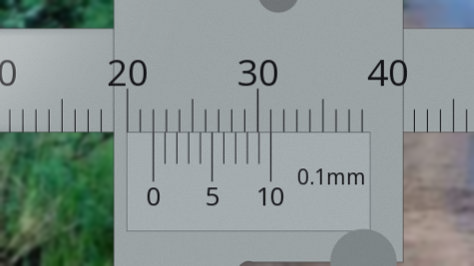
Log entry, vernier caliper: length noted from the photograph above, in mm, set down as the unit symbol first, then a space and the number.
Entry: mm 22.0
